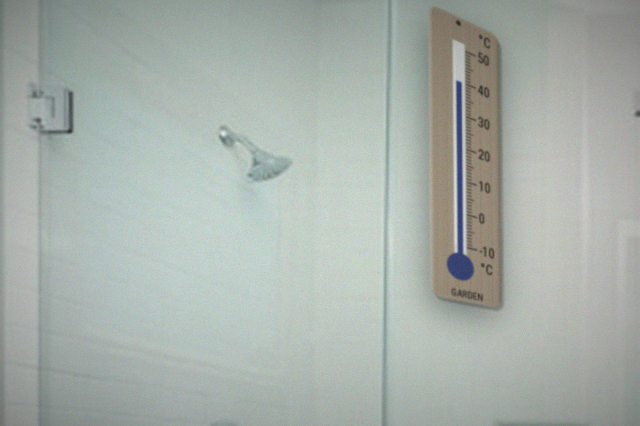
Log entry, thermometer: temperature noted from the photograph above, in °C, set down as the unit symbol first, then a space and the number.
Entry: °C 40
